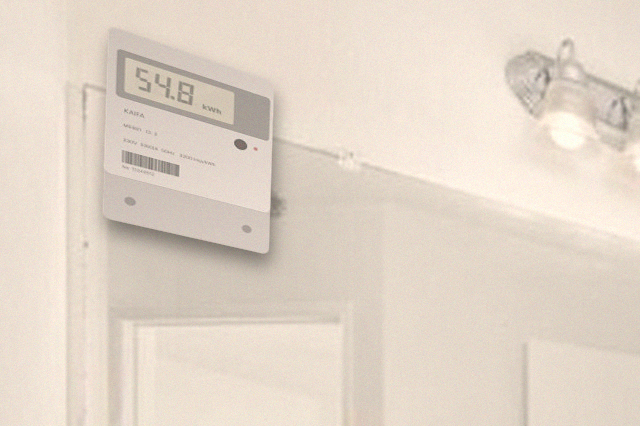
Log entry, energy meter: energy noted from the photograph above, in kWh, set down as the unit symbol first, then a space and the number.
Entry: kWh 54.8
